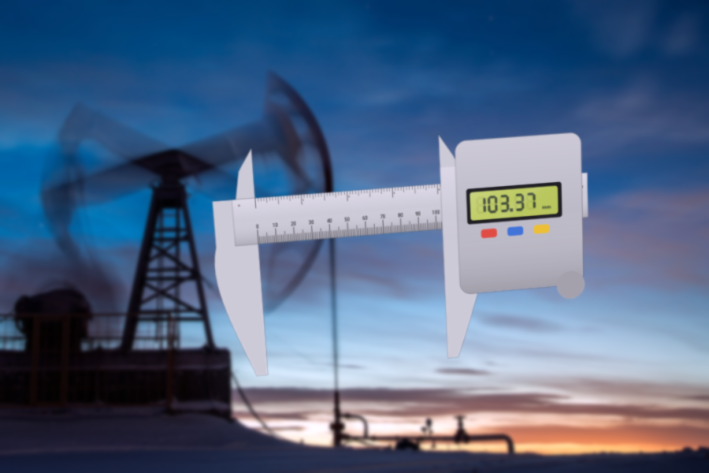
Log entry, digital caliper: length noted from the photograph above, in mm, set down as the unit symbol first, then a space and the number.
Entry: mm 103.37
